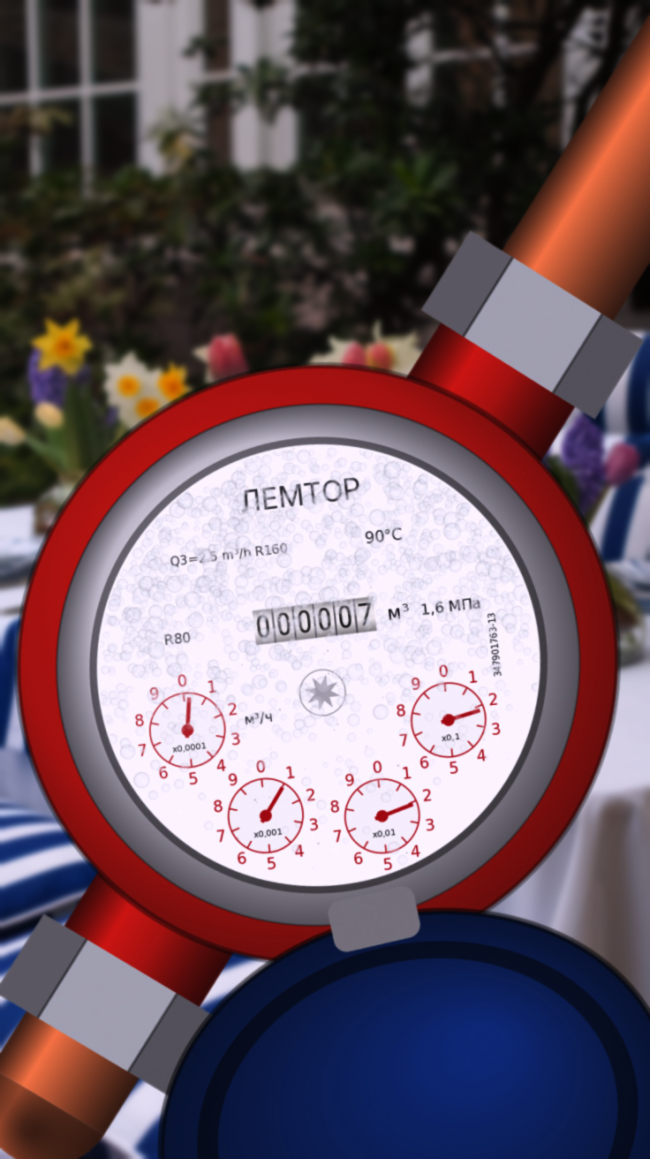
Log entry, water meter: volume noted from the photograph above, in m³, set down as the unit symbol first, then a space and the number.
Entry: m³ 7.2210
